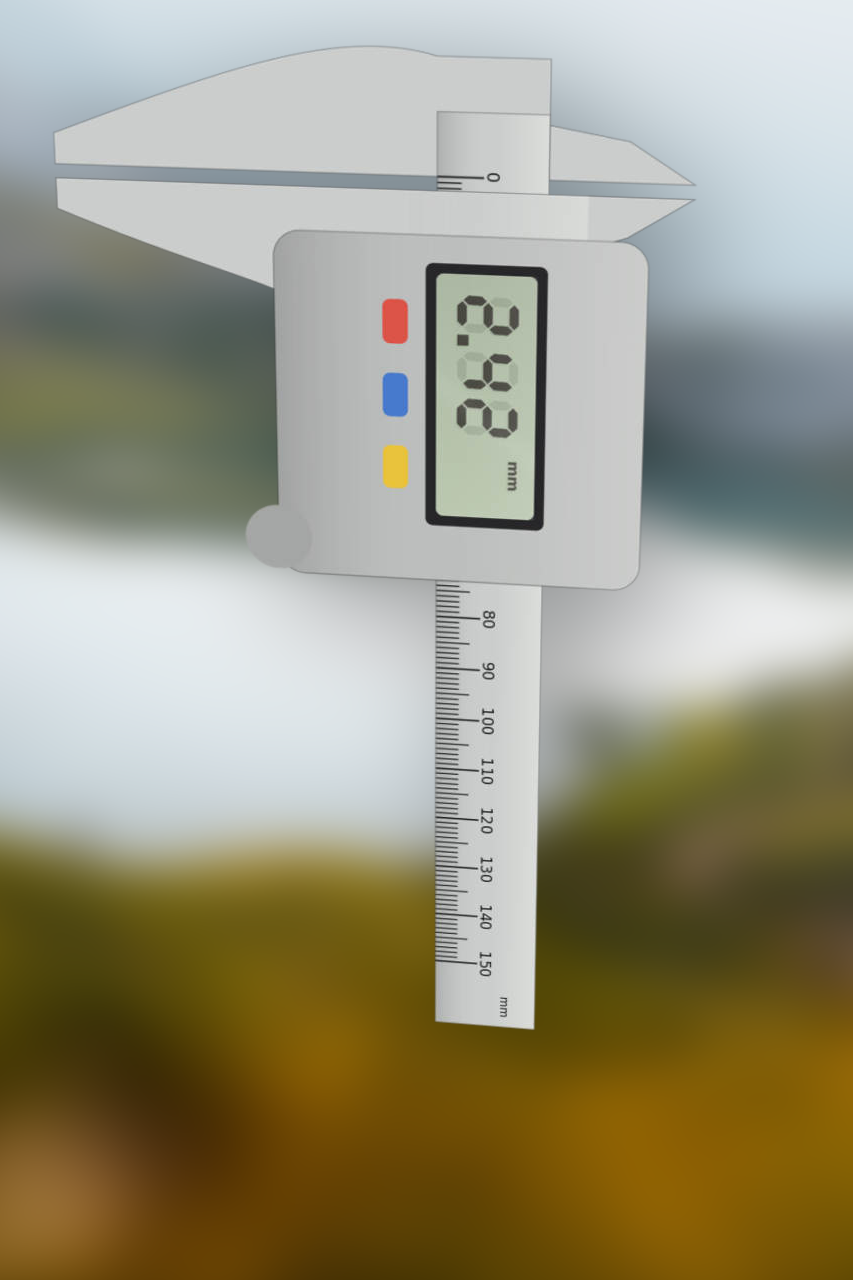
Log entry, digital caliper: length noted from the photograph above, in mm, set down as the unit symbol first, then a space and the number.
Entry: mm 2.42
